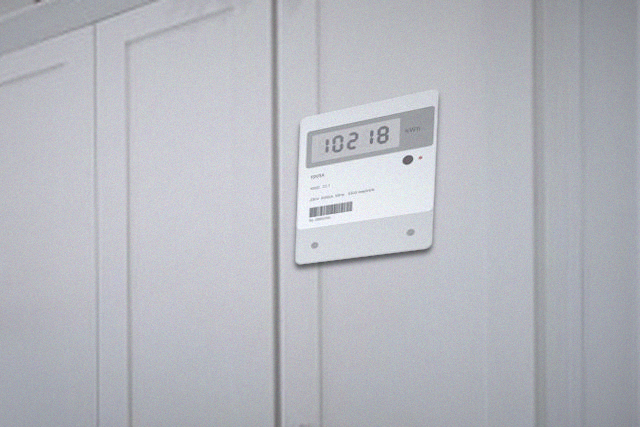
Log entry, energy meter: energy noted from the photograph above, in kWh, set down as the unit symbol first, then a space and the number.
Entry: kWh 10218
